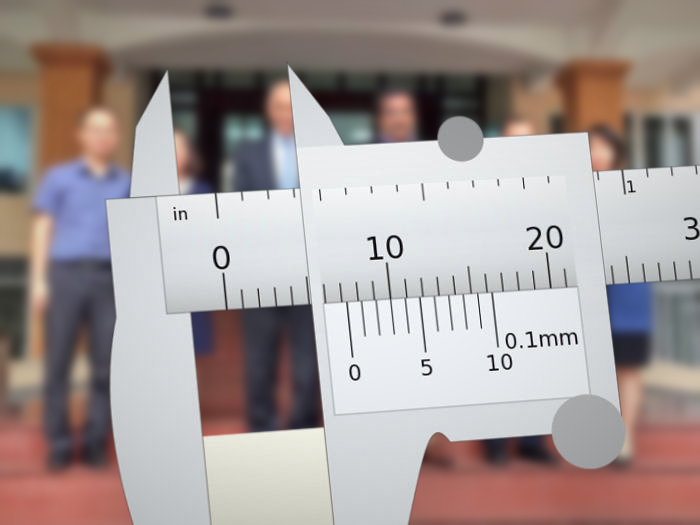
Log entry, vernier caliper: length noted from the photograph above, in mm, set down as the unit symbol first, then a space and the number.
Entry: mm 7.3
